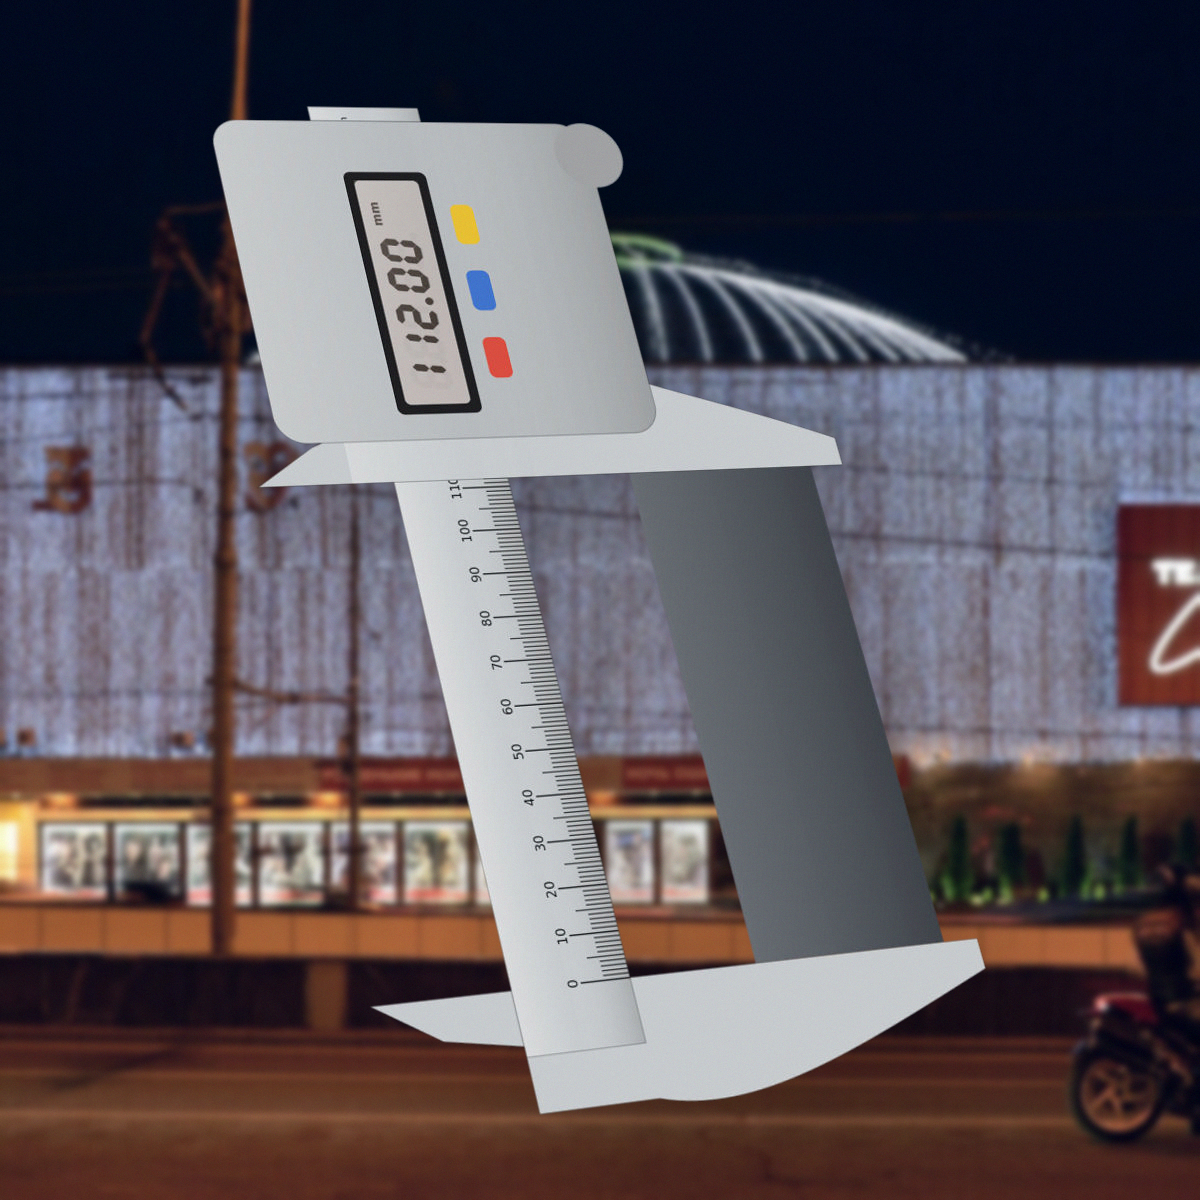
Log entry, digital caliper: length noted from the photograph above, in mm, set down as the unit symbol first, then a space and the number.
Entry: mm 112.00
